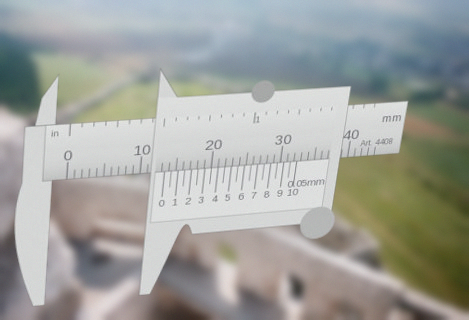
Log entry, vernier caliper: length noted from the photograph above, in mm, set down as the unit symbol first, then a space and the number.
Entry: mm 13.4
